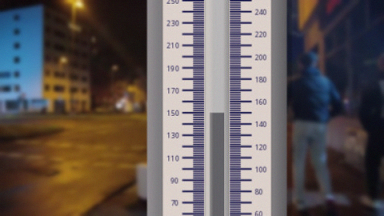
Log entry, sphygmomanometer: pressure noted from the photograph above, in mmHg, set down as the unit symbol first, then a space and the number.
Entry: mmHg 150
